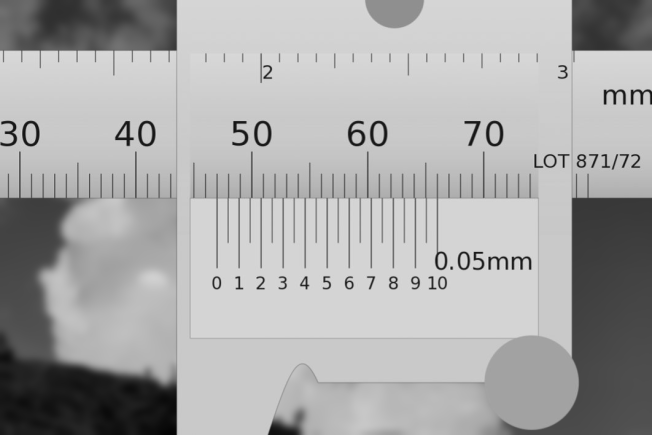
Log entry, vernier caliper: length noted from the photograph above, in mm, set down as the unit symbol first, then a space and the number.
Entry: mm 47.0
